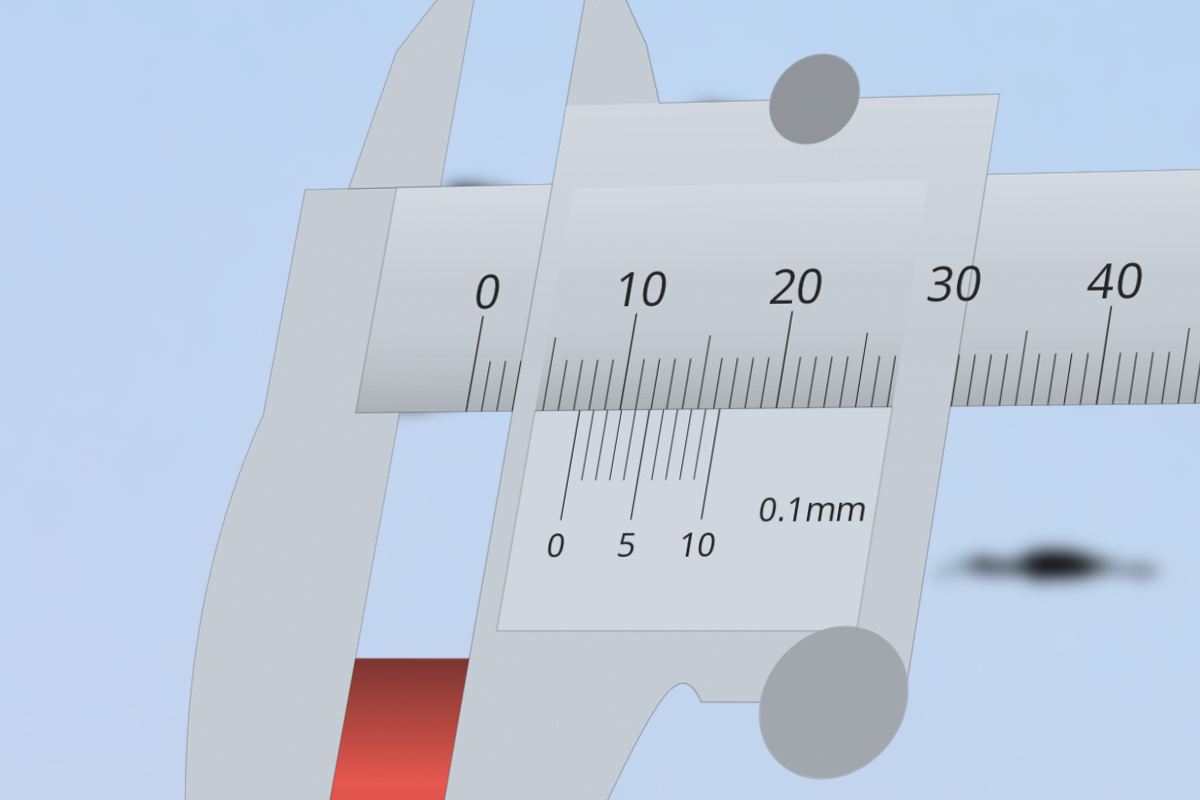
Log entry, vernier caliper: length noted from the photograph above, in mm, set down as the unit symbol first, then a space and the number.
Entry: mm 7.4
